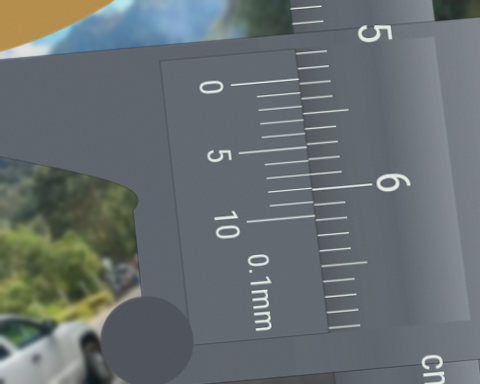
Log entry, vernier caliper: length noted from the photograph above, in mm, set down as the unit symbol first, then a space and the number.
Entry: mm 52.7
